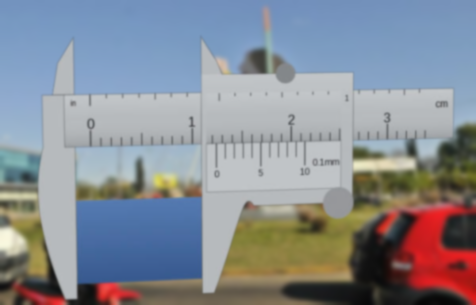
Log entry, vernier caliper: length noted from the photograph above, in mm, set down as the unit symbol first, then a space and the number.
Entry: mm 12.4
